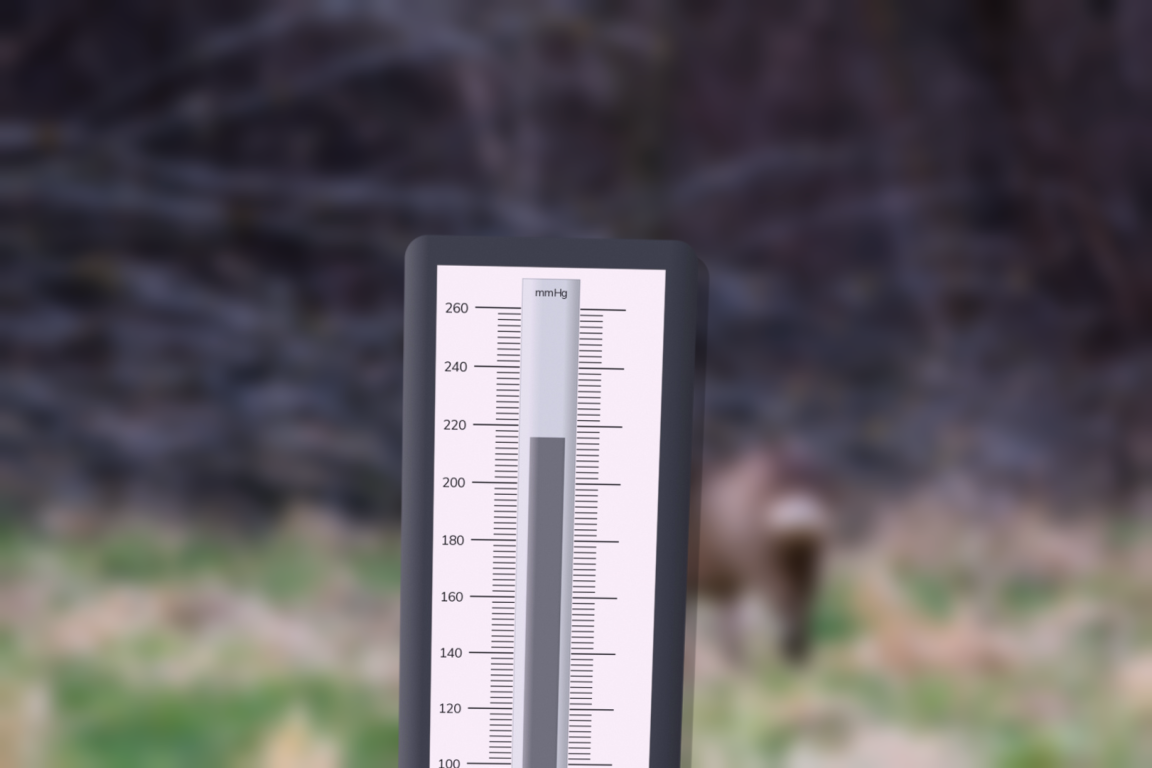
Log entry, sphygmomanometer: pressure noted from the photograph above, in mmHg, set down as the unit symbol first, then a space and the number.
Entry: mmHg 216
